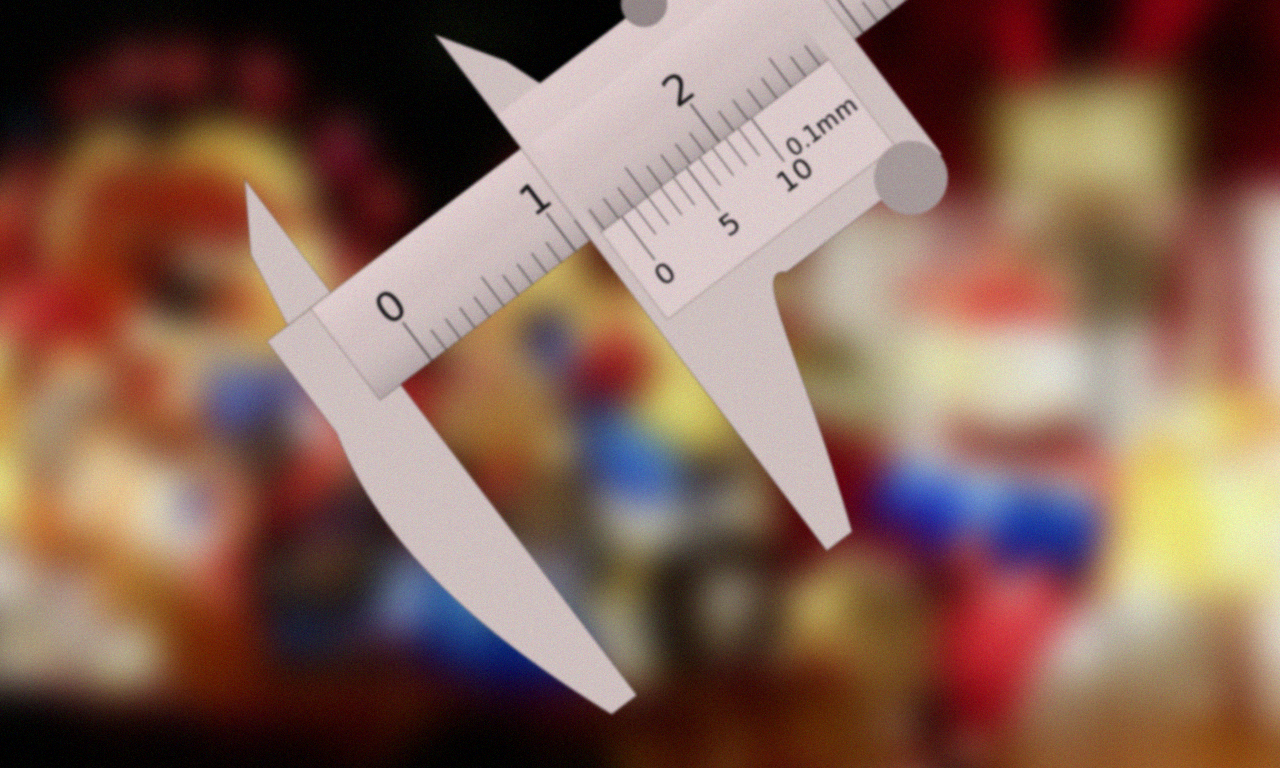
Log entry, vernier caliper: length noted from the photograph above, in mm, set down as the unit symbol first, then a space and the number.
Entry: mm 13.2
